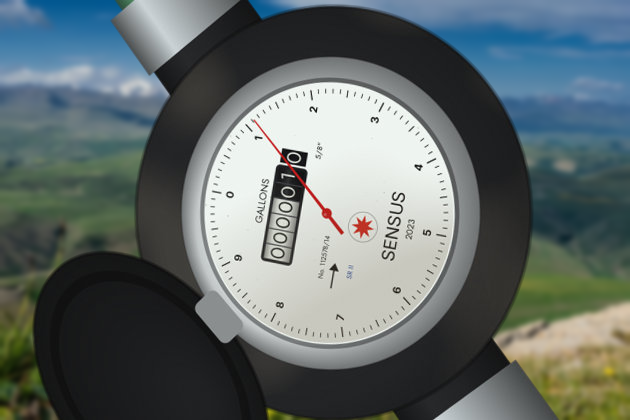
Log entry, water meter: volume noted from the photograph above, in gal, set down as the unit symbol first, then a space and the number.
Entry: gal 11.1
